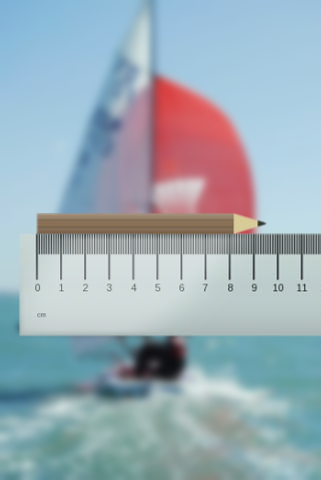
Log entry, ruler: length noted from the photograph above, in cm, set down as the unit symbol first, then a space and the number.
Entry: cm 9.5
